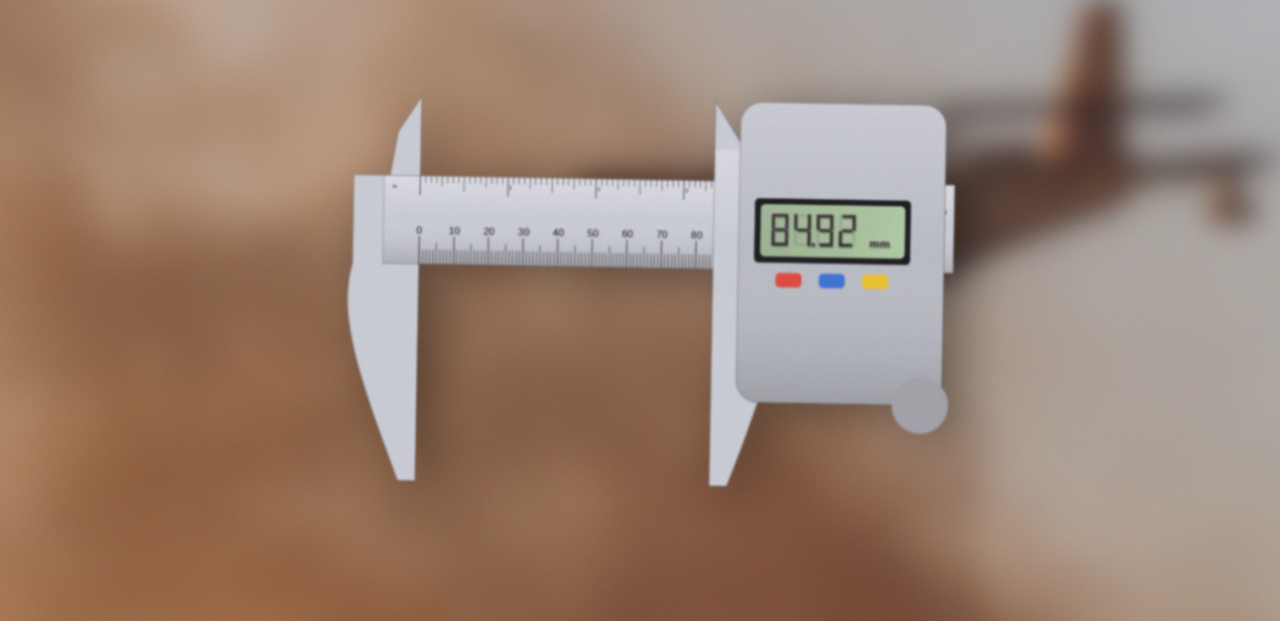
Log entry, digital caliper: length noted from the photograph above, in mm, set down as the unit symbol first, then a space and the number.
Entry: mm 84.92
